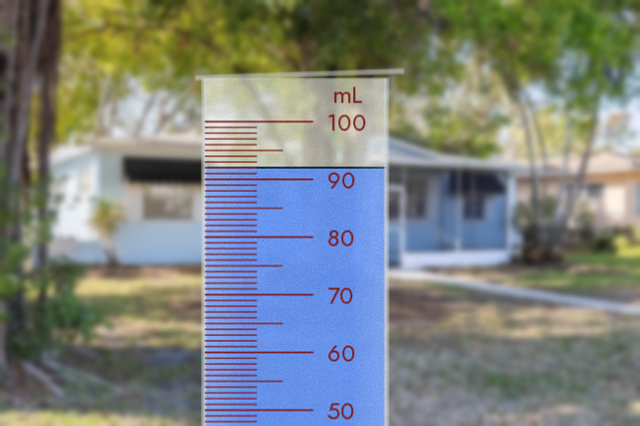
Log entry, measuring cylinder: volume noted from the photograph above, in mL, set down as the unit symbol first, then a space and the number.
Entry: mL 92
